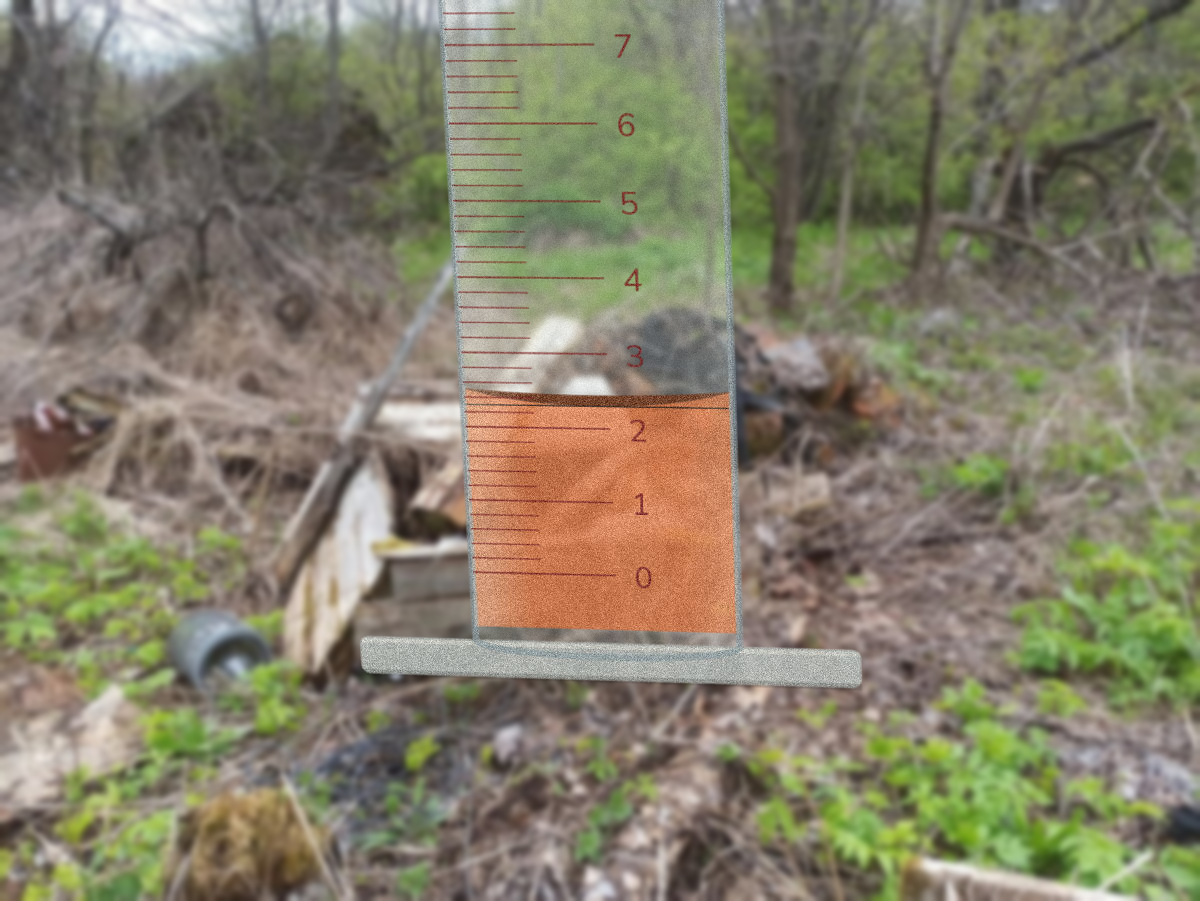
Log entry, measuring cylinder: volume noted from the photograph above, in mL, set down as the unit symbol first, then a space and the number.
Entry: mL 2.3
